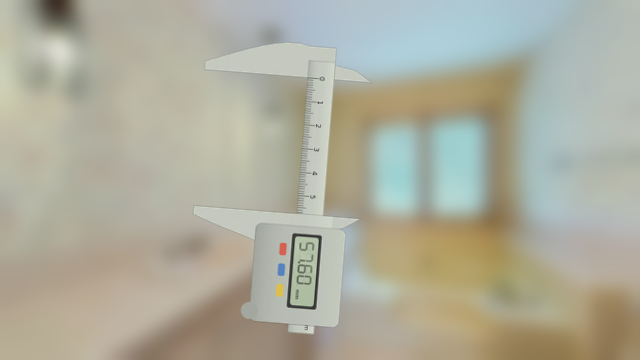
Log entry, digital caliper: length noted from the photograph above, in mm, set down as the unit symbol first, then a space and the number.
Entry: mm 57.60
